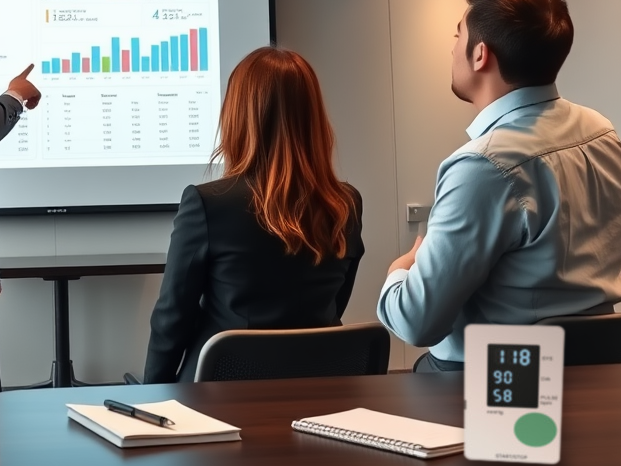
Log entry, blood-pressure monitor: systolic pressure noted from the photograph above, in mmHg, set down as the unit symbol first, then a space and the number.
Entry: mmHg 118
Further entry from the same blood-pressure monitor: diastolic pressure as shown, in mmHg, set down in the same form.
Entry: mmHg 90
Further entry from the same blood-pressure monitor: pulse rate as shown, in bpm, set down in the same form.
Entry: bpm 58
